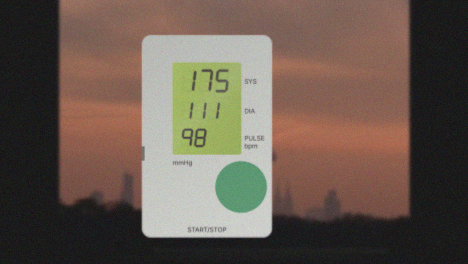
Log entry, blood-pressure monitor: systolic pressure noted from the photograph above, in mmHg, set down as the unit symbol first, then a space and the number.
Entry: mmHg 175
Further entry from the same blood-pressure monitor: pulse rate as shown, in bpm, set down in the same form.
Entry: bpm 98
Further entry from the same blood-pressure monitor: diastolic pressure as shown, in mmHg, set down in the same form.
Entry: mmHg 111
